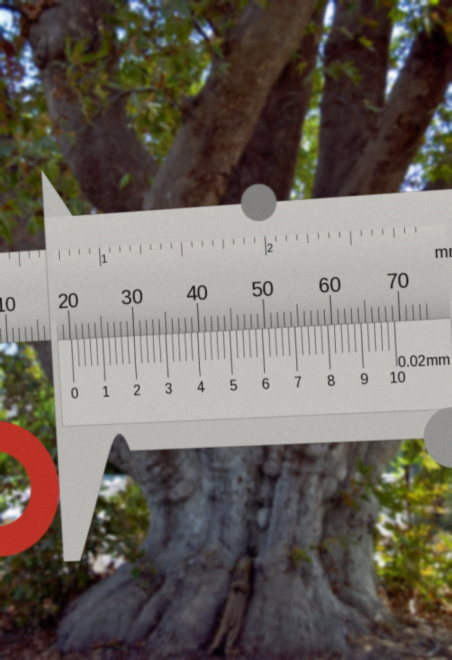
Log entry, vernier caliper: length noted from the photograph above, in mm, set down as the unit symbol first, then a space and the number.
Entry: mm 20.2
